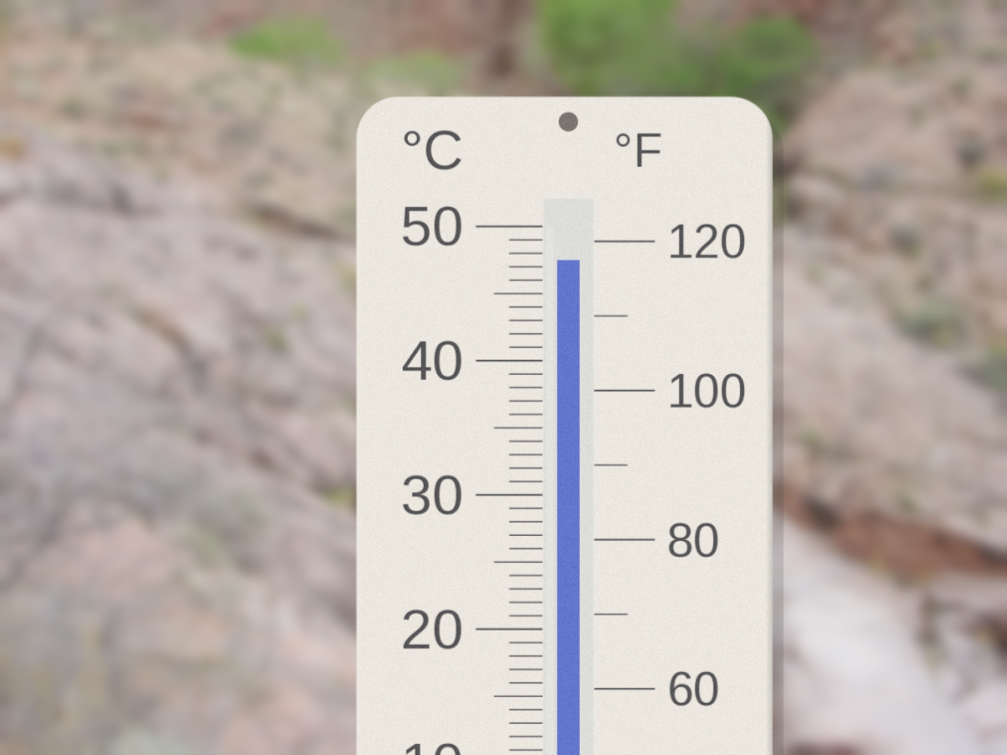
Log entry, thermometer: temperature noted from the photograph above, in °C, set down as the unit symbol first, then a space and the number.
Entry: °C 47.5
